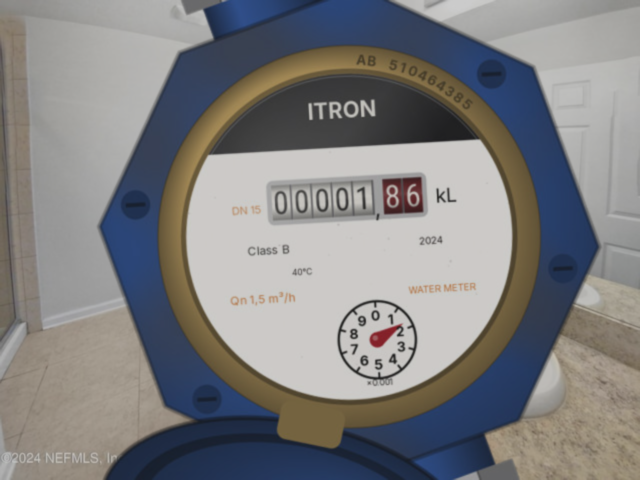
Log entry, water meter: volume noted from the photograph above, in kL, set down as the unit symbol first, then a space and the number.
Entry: kL 1.861
